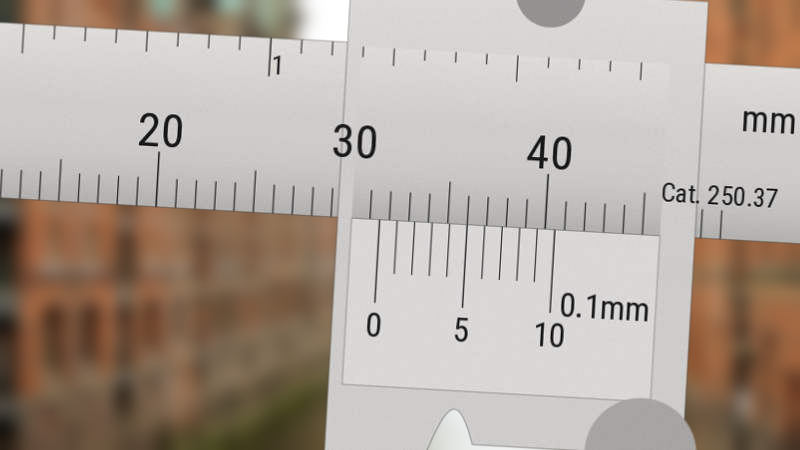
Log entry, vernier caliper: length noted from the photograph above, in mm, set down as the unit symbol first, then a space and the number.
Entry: mm 31.5
